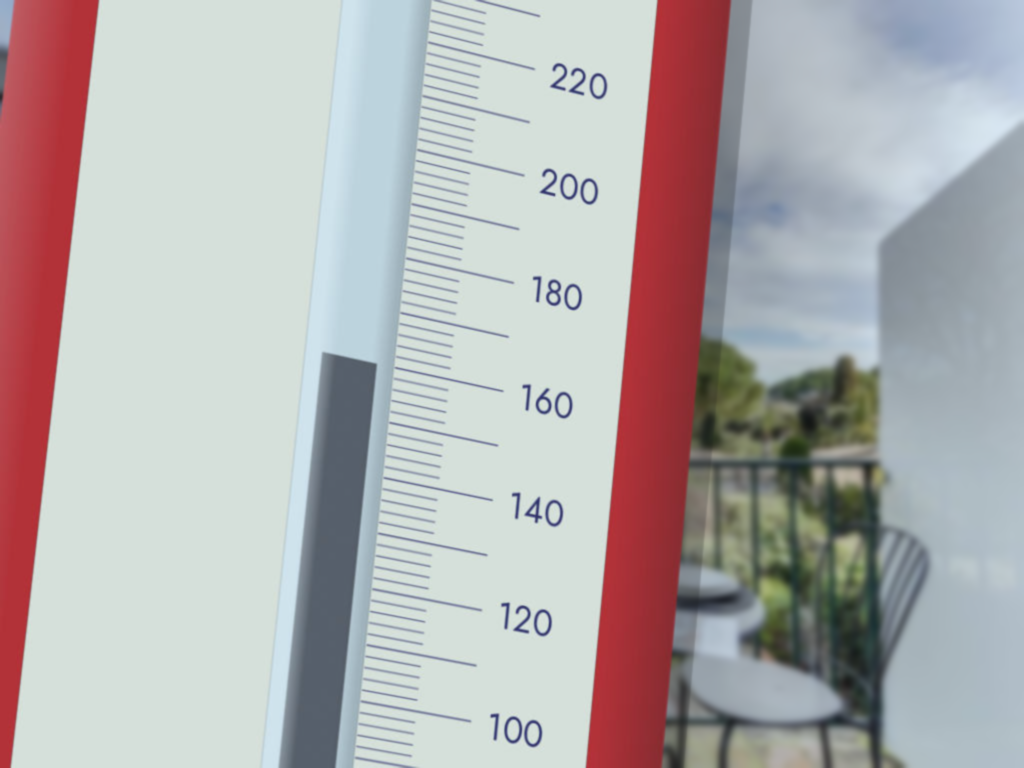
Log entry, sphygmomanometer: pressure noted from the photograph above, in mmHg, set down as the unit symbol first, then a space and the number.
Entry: mmHg 160
